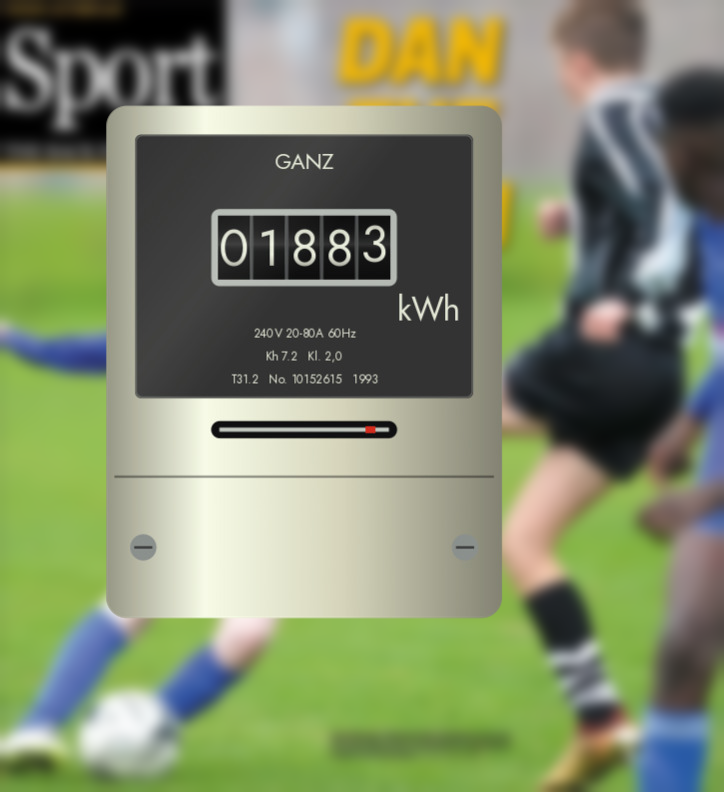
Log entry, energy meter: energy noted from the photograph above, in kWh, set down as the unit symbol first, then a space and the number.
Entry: kWh 1883
